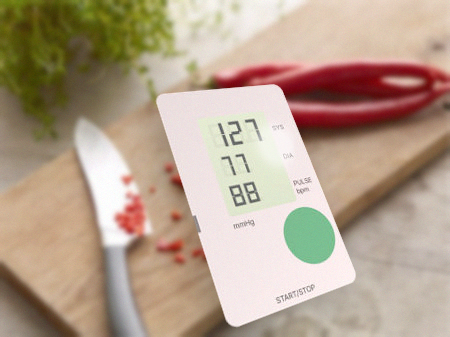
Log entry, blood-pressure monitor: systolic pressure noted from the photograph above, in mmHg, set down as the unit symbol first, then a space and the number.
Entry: mmHg 127
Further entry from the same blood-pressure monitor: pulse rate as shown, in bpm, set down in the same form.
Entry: bpm 88
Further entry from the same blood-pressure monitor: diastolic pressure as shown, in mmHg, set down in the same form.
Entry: mmHg 77
